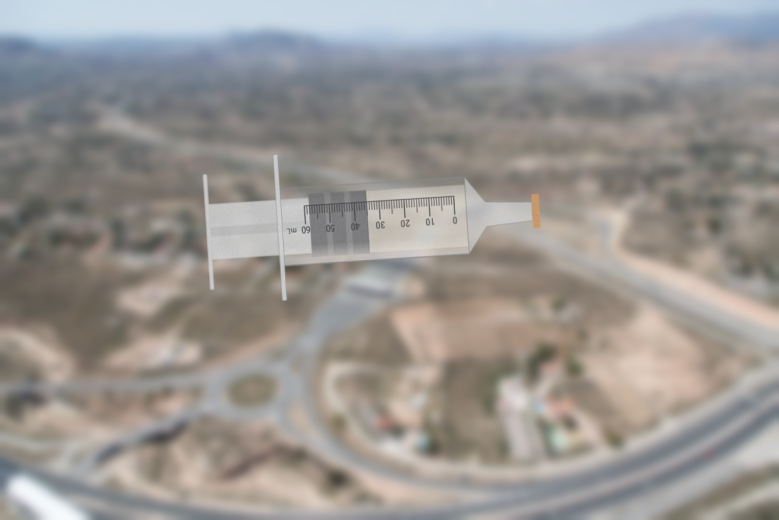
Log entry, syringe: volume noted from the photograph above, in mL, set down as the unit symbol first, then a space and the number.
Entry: mL 35
